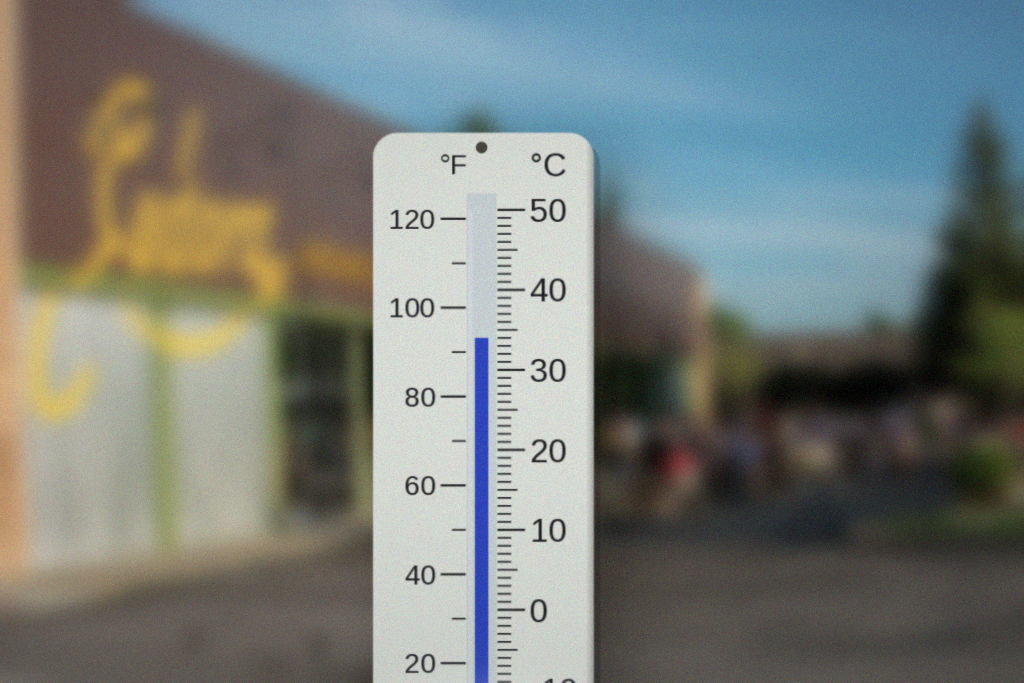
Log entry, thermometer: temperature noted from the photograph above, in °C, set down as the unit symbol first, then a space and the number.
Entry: °C 34
